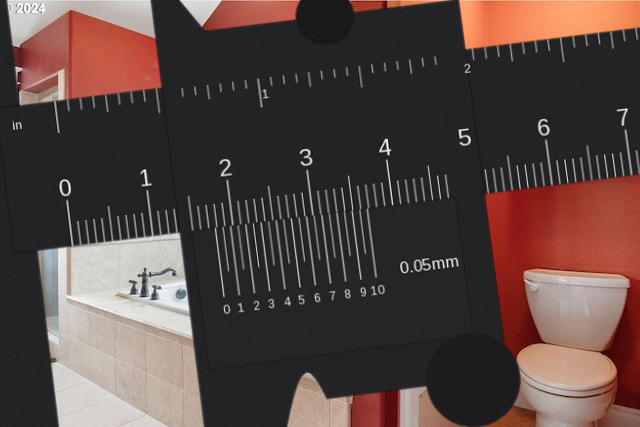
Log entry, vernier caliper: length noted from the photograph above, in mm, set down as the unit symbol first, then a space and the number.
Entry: mm 17.8
